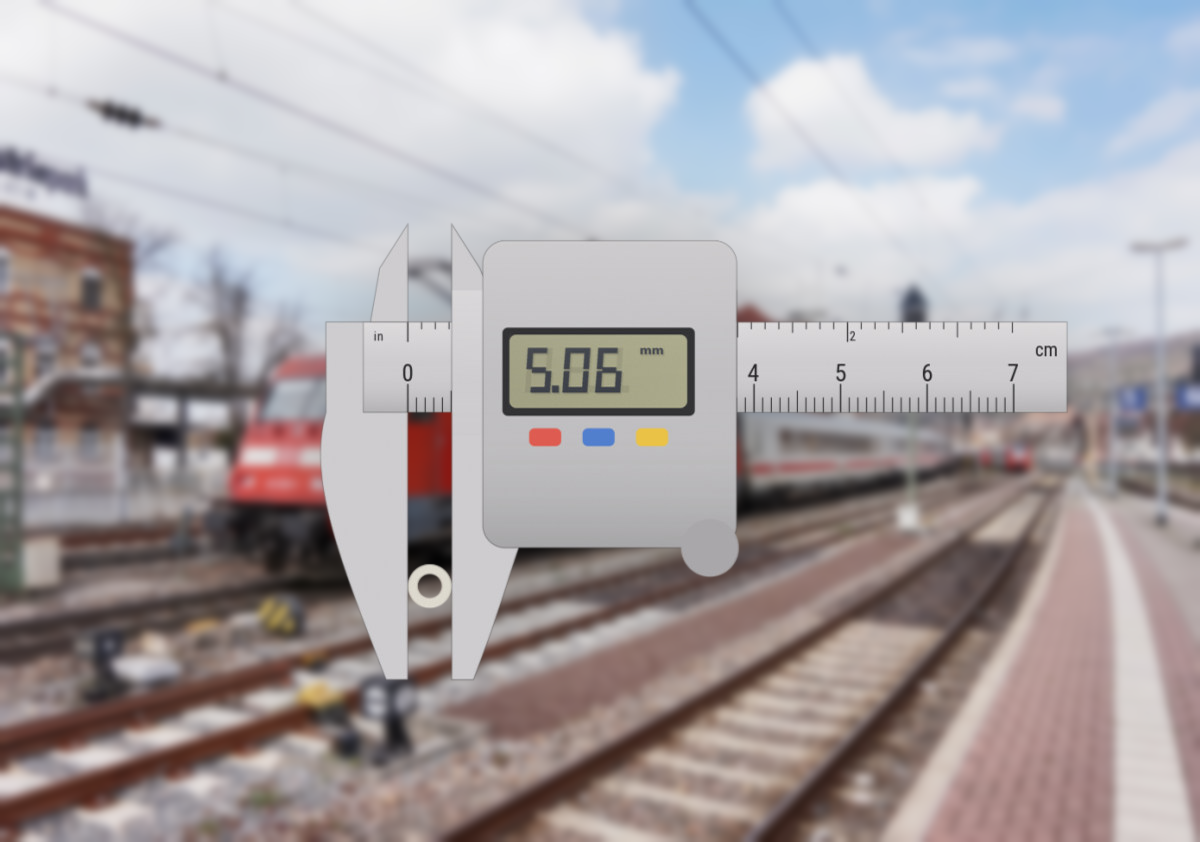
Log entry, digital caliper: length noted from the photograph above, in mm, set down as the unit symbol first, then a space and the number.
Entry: mm 5.06
